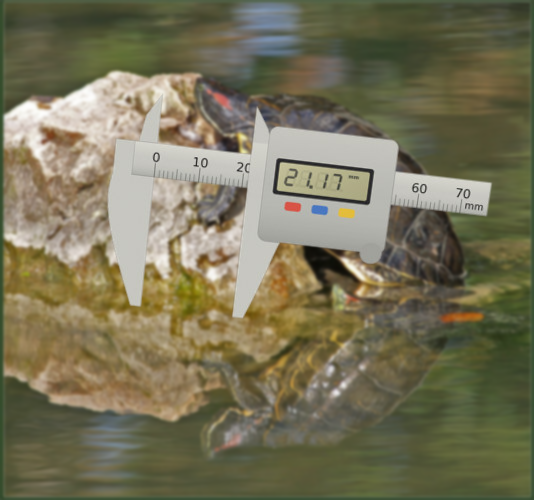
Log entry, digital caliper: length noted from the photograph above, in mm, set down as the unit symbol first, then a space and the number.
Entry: mm 21.17
